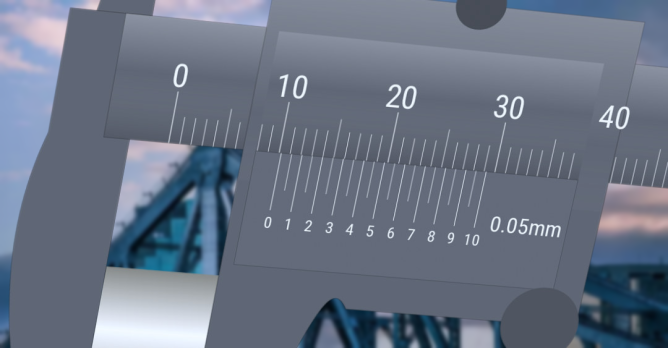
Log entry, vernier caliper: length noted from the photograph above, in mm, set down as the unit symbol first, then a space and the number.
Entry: mm 10.2
